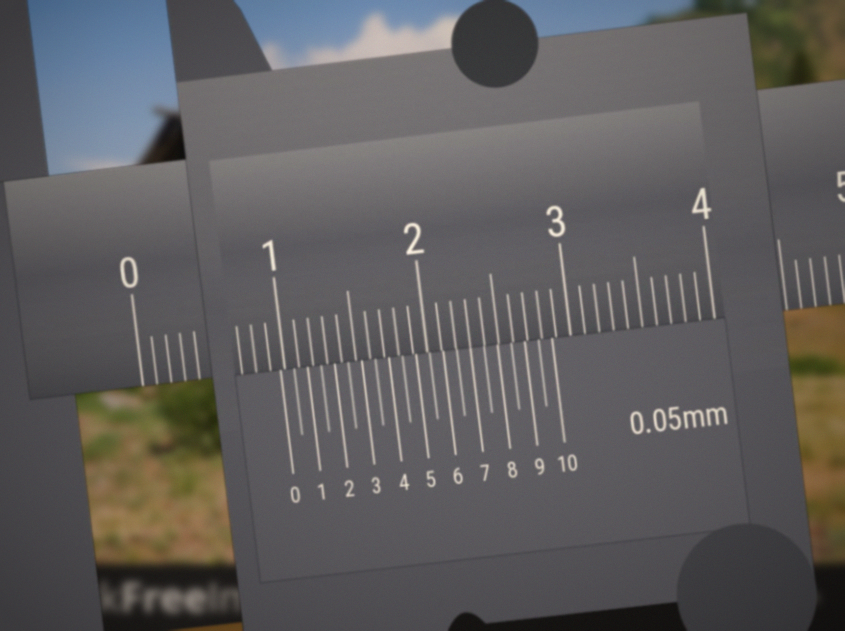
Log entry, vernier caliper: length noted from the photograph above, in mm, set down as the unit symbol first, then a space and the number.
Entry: mm 9.7
